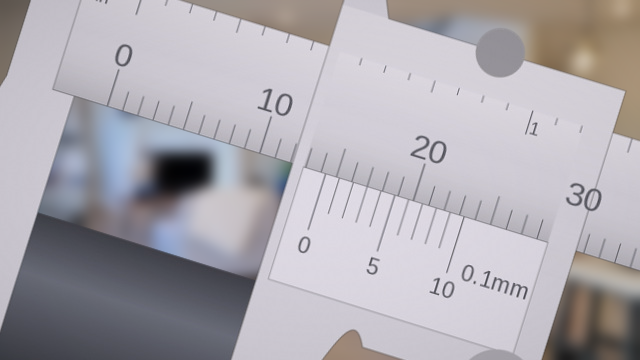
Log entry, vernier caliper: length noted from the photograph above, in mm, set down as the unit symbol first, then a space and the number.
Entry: mm 14.3
